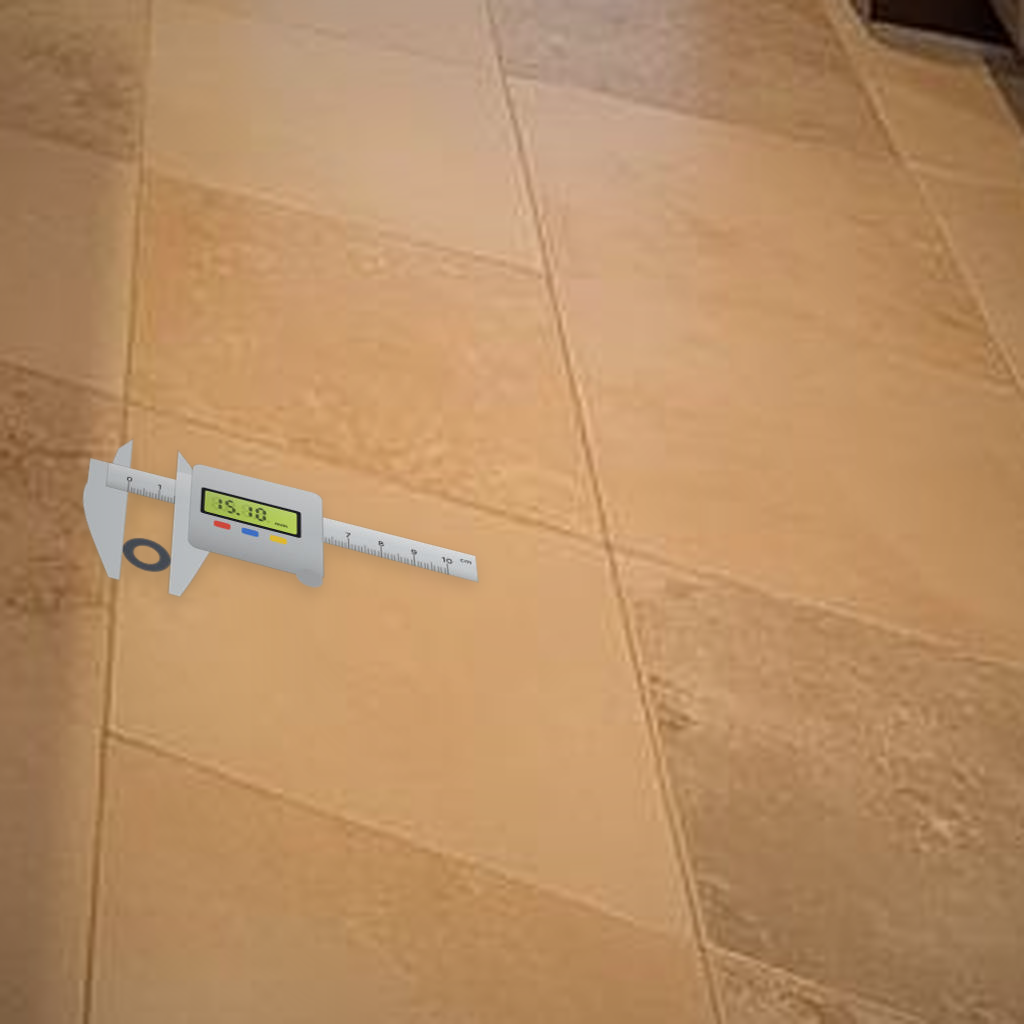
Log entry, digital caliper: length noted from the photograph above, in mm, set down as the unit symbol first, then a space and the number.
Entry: mm 15.10
